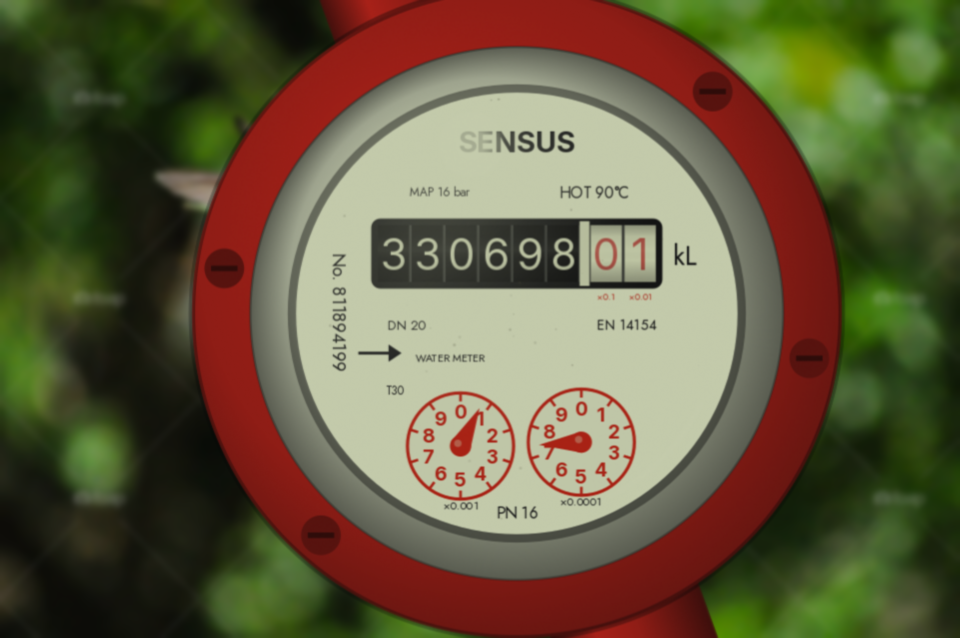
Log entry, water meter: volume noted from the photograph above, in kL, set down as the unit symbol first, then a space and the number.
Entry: kL 330698.0107
